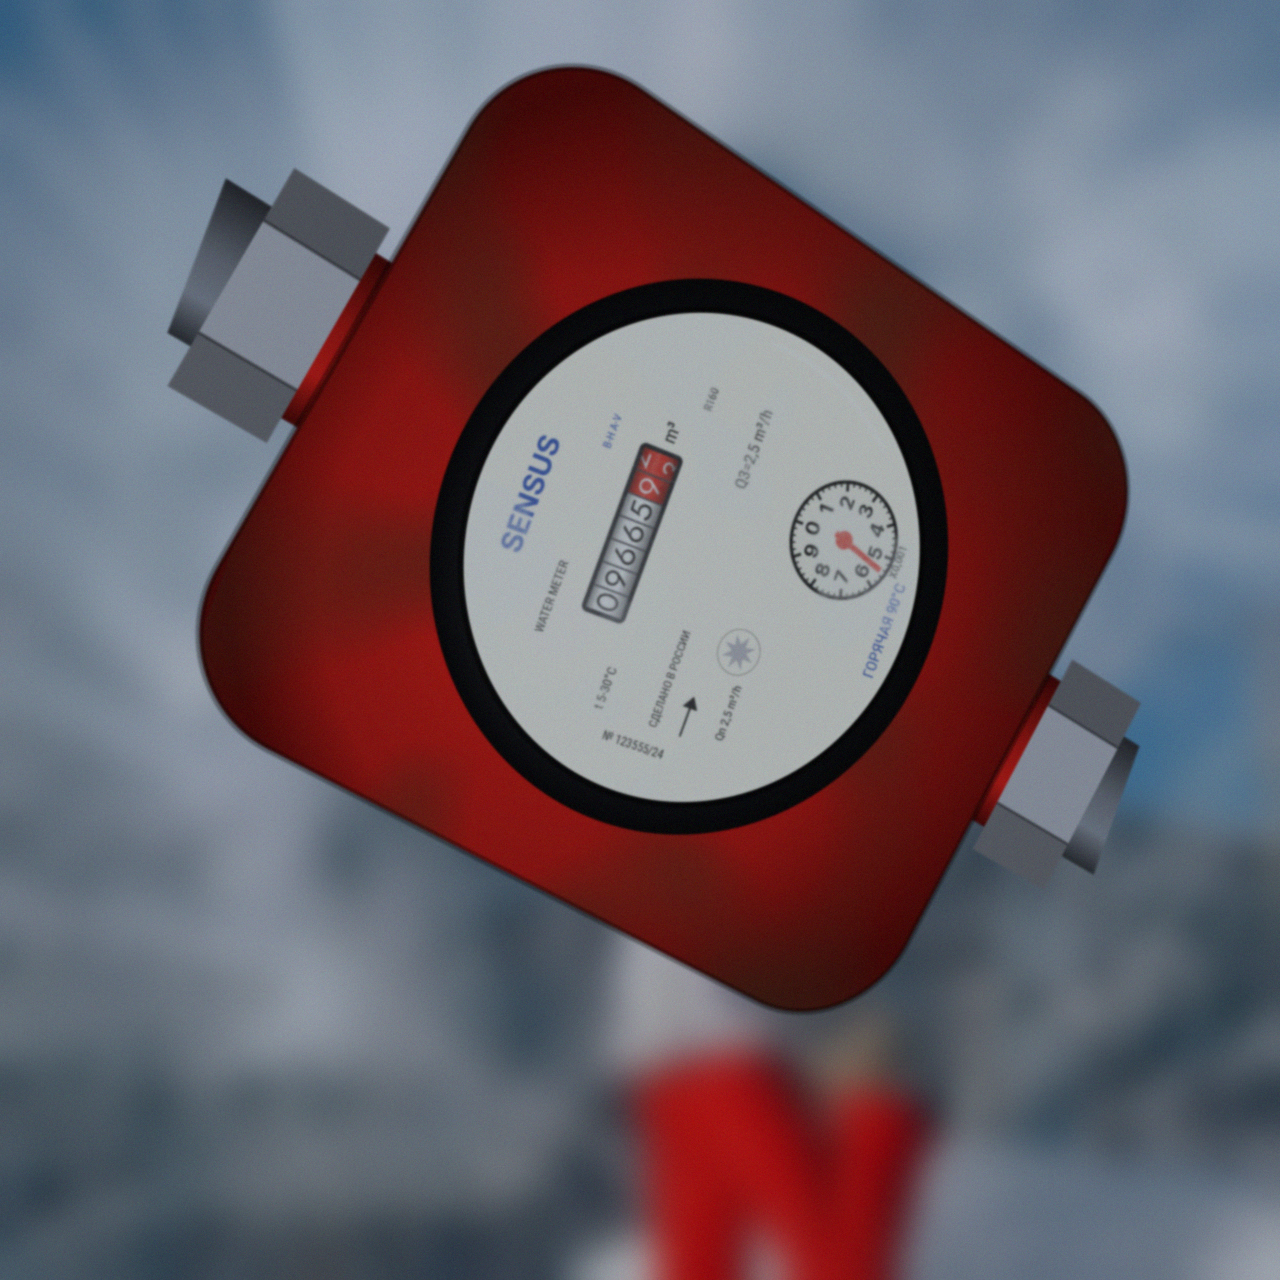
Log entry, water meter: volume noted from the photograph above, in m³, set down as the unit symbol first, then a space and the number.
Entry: m³ 9665.925
